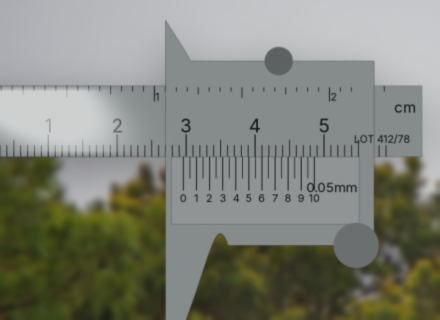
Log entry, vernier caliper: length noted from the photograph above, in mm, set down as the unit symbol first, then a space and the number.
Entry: mm 29.6
